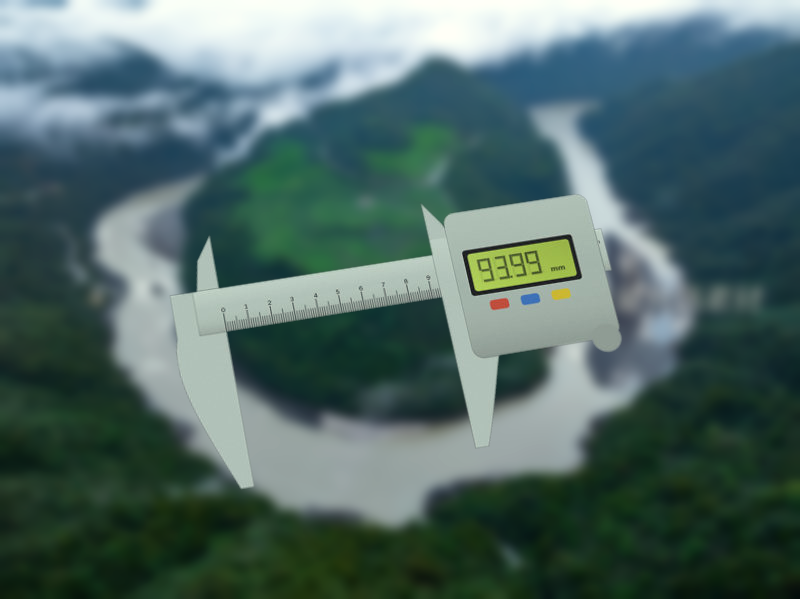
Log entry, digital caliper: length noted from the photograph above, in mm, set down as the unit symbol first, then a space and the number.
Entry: mm 93.99
